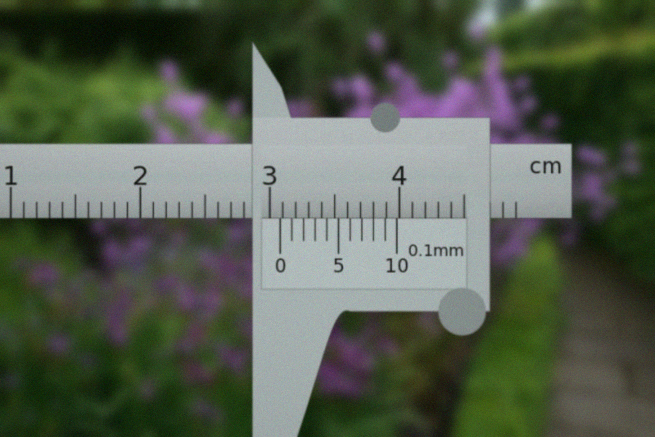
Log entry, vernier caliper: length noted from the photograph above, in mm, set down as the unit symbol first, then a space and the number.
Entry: mm 30.8
